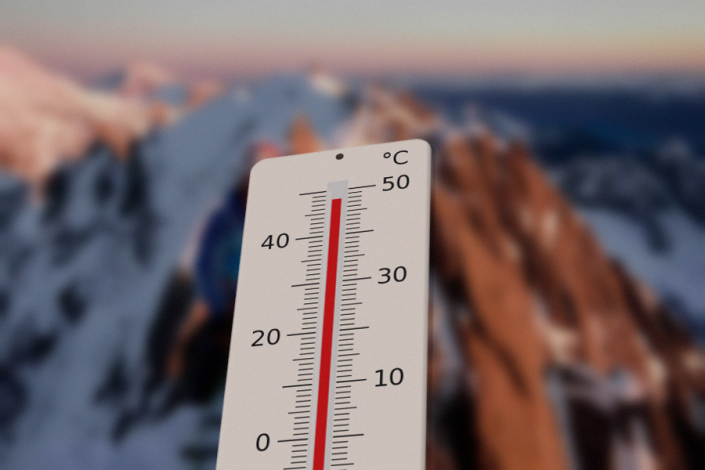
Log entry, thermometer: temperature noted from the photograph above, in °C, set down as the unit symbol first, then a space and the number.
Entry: °C 48
